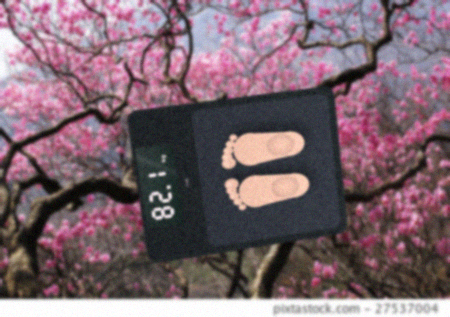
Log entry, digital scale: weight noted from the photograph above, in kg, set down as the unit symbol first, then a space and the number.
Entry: kg 82.1
